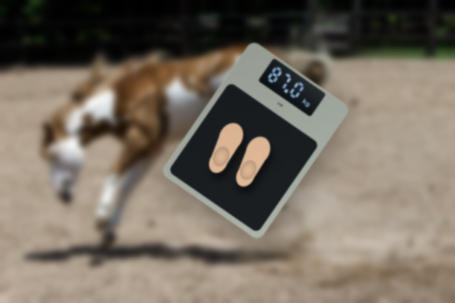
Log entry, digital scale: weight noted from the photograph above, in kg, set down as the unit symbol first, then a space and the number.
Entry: kg 87.0
